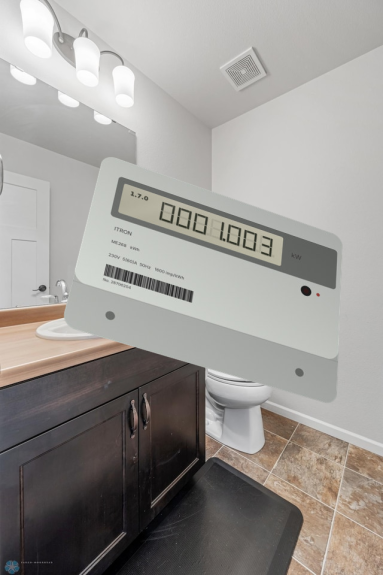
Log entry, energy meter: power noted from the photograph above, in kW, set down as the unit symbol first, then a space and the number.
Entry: kW 1.003
